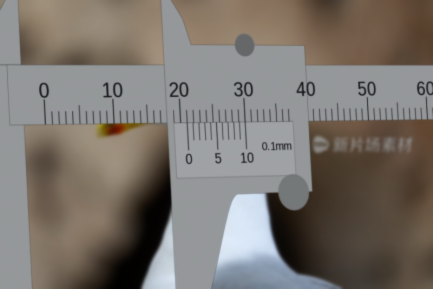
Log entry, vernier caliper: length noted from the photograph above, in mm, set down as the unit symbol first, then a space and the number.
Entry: mm 21.0
